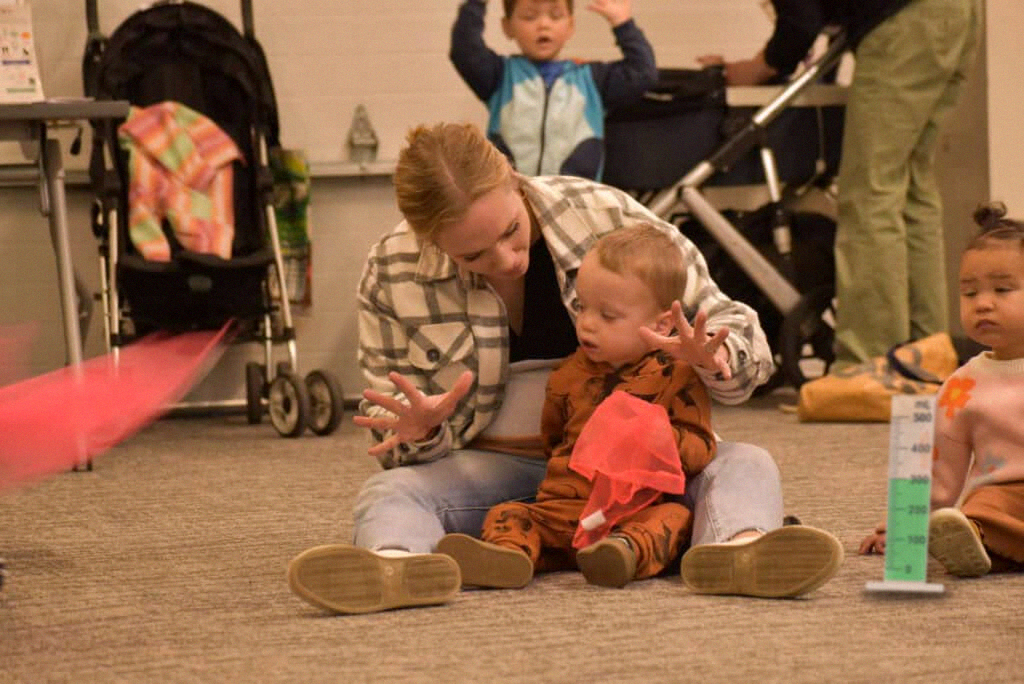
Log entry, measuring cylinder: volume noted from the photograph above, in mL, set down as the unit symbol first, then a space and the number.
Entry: mL 300
